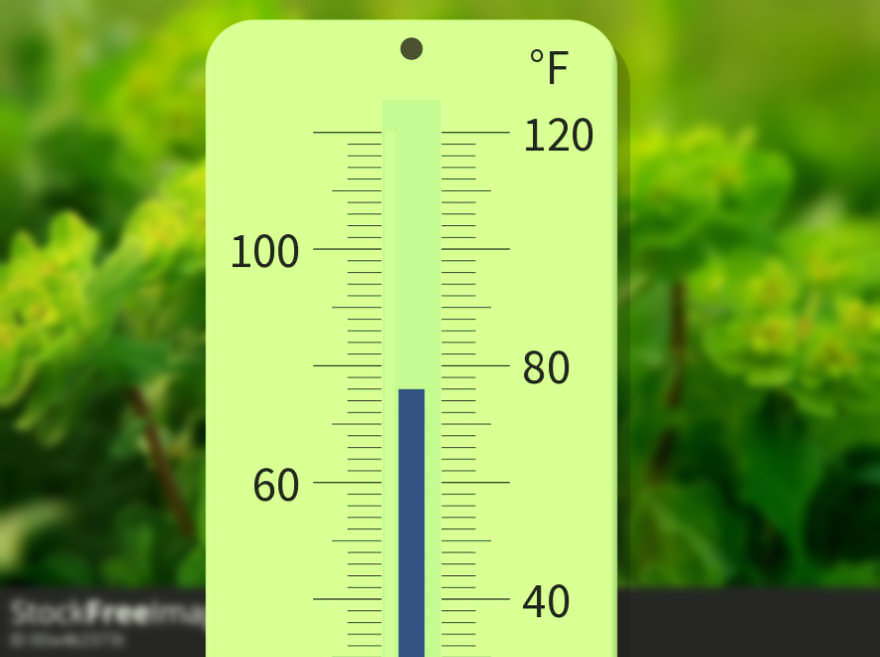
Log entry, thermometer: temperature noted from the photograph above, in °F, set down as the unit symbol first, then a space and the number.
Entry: °F 76
